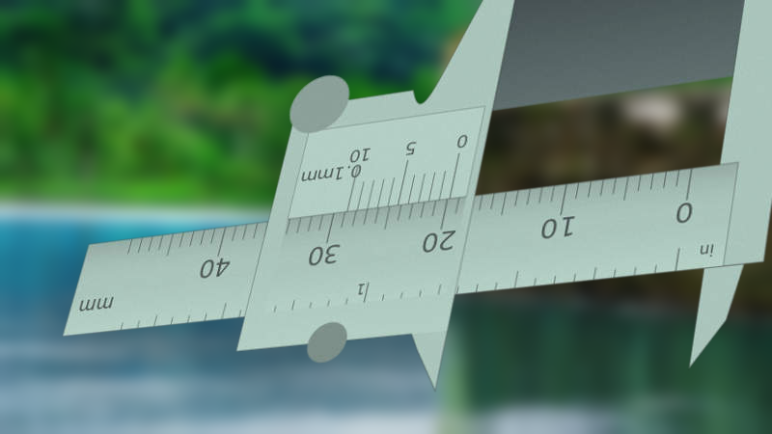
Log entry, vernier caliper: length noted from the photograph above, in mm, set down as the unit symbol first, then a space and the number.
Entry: mm 19.8
